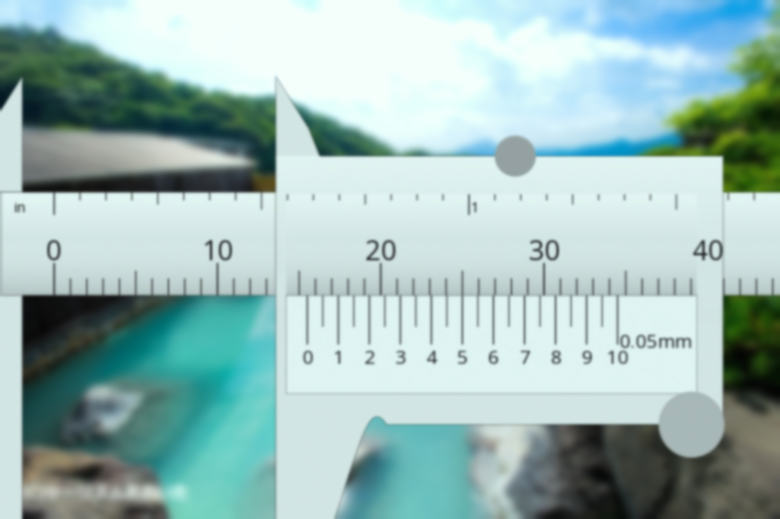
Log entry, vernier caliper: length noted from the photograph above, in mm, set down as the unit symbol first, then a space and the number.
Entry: mm 15.5
